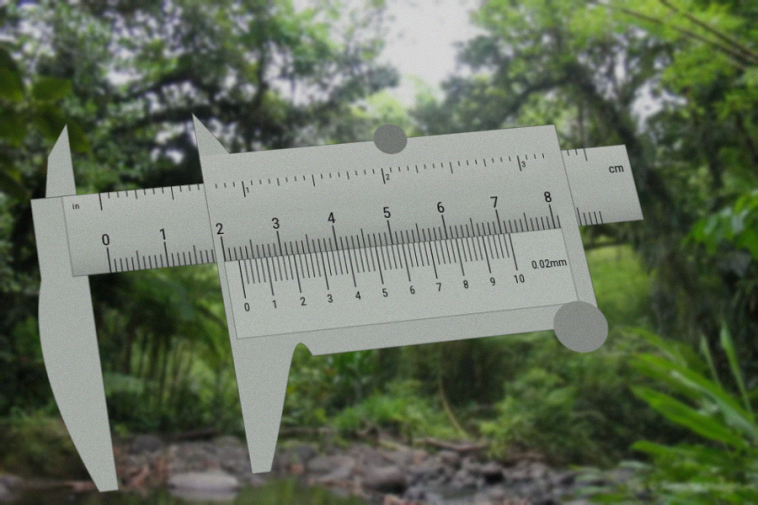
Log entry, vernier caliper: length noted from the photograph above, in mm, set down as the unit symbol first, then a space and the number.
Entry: mm 22.4
